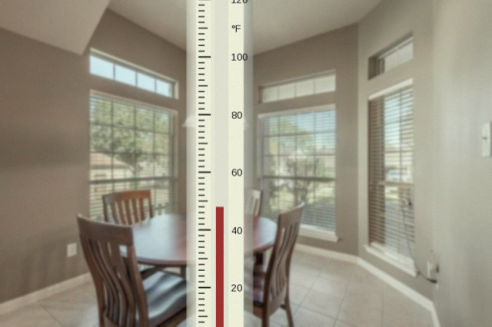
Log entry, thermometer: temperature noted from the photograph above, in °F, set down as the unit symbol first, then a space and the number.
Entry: °F 48
